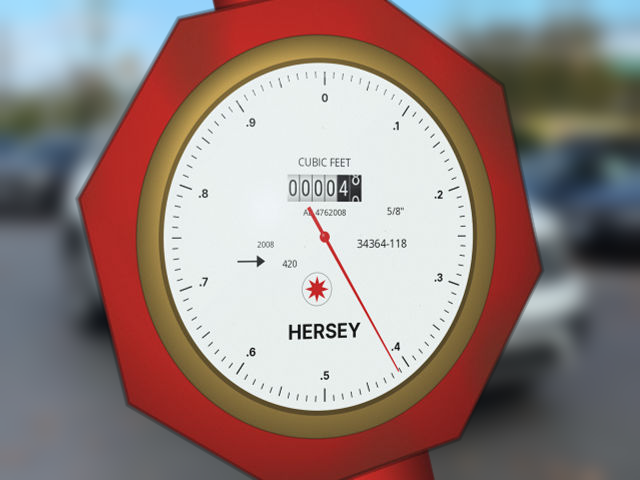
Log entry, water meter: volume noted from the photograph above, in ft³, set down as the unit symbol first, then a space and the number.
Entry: ft³ 48.41
